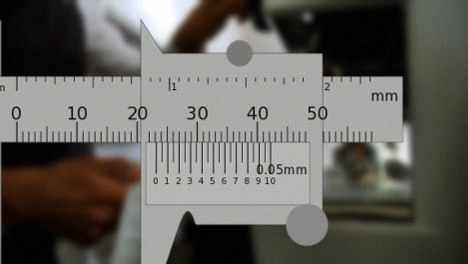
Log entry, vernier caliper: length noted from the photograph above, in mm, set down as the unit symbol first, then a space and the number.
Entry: mm 23.2
